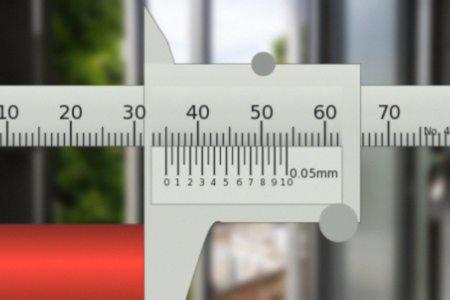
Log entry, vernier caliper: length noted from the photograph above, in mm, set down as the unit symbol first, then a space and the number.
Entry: mm 35.0
